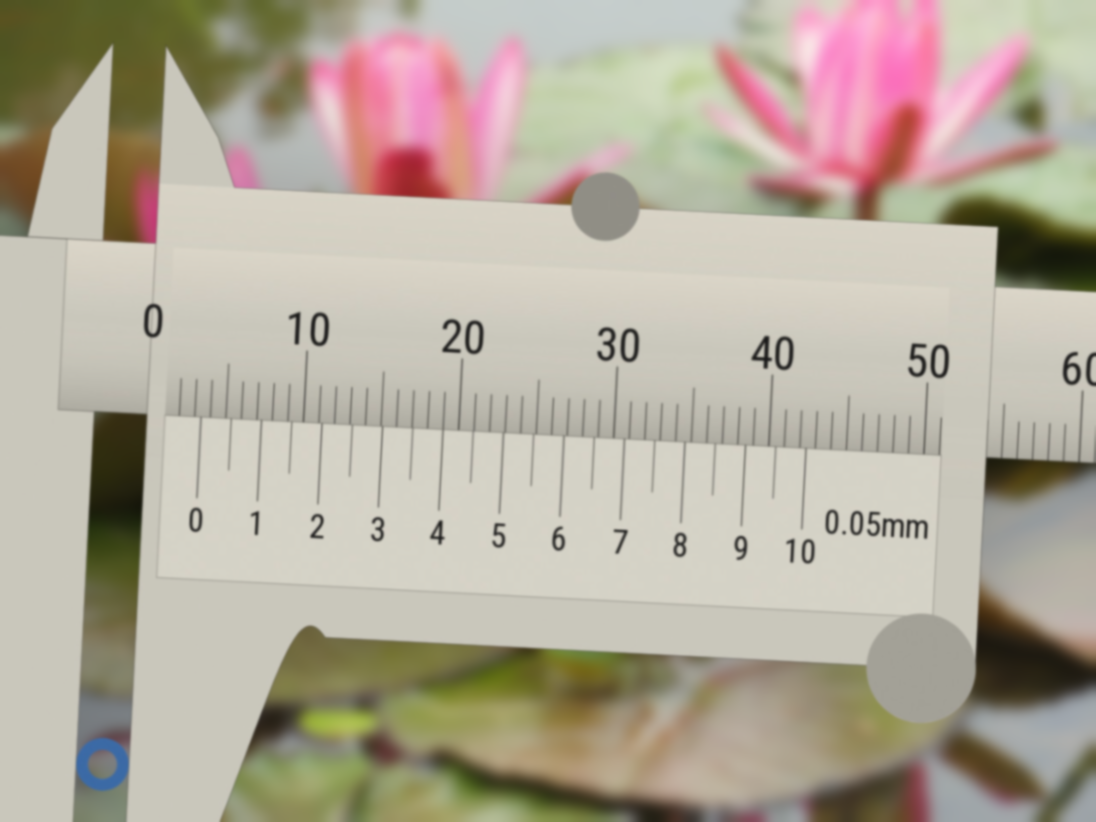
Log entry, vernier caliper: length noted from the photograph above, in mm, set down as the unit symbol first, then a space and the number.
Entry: mm 3.4
